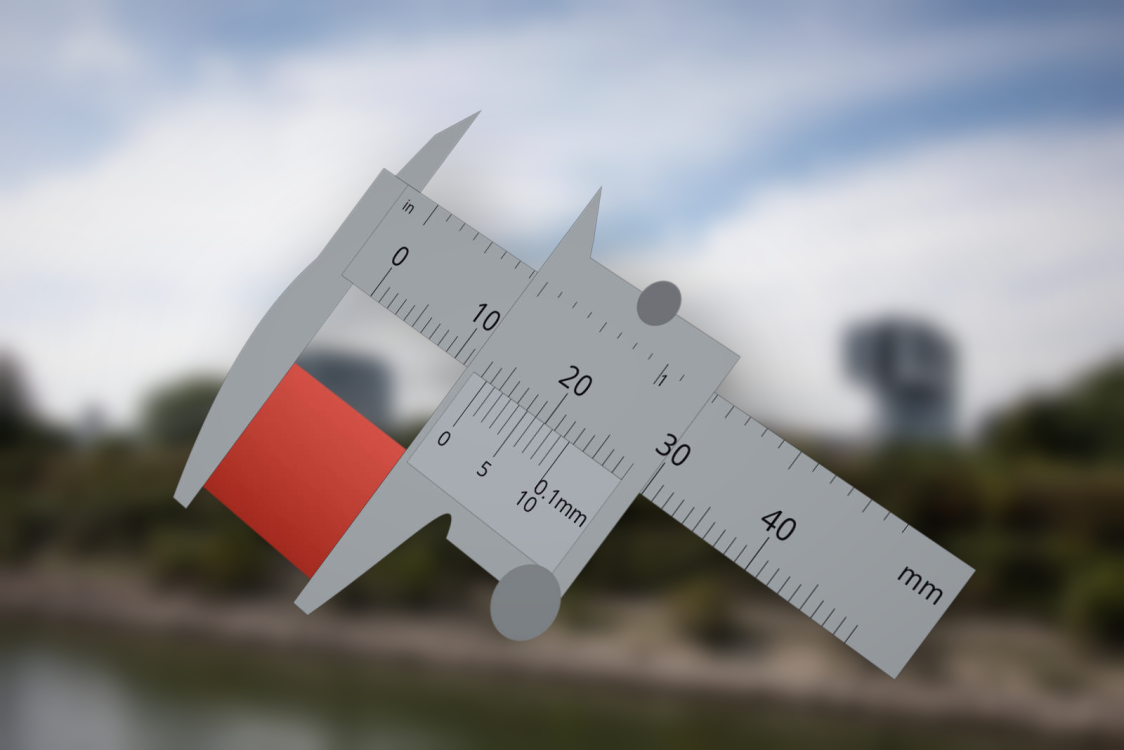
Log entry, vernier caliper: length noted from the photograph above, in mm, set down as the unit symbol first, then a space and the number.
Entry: mm 13.6
